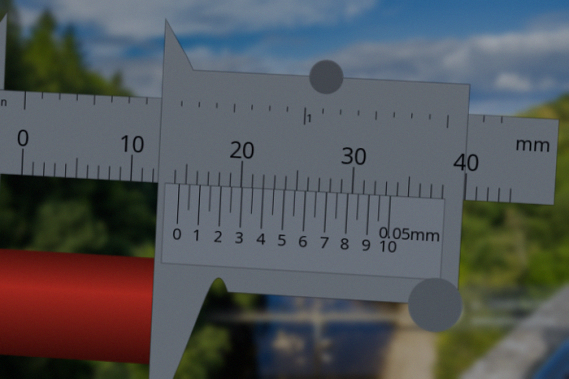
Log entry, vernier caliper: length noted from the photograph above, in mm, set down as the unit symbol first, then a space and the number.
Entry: mm 14.4
